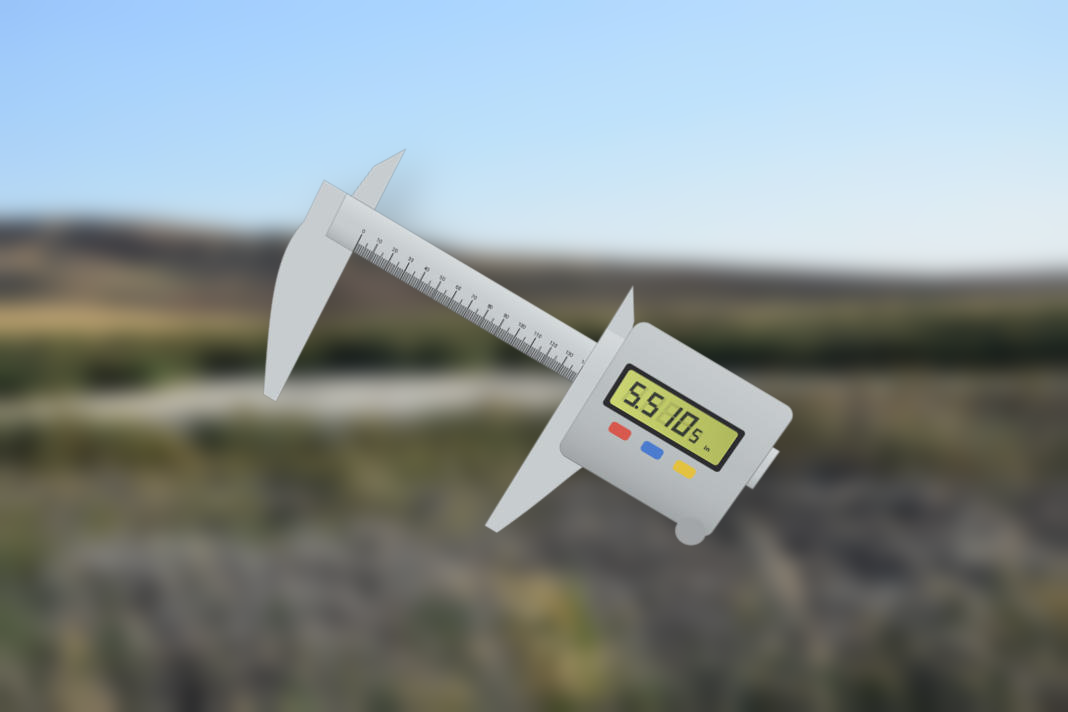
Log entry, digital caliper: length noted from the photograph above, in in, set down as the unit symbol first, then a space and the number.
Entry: in 5.5105
